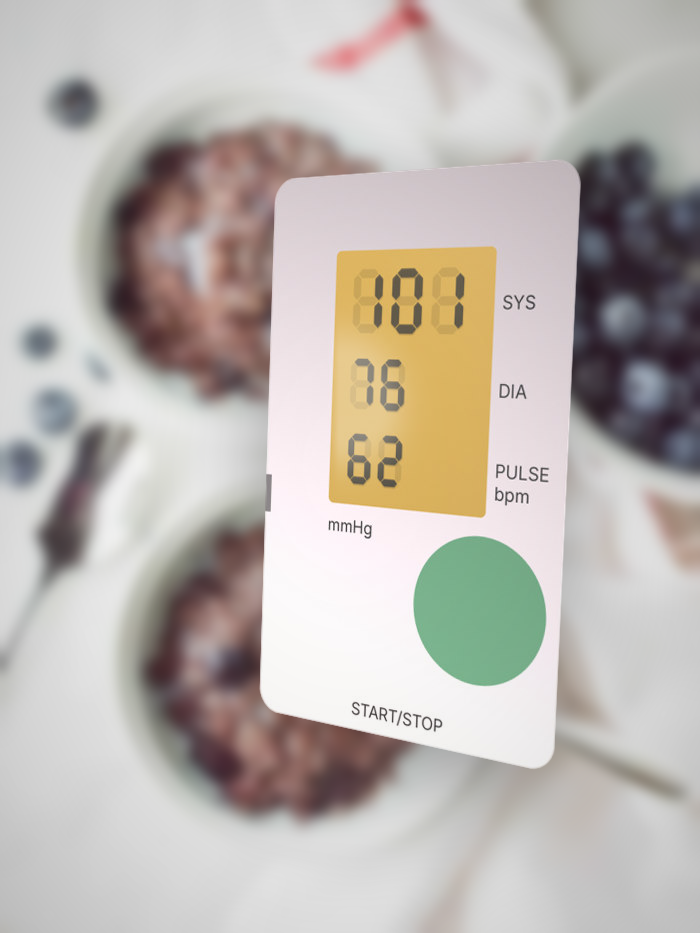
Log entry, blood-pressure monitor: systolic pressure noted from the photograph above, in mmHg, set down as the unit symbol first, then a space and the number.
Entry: mmHg 101
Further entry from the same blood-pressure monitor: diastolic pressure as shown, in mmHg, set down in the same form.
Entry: mmHg 76
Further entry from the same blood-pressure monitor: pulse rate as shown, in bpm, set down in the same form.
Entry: bpm 62
